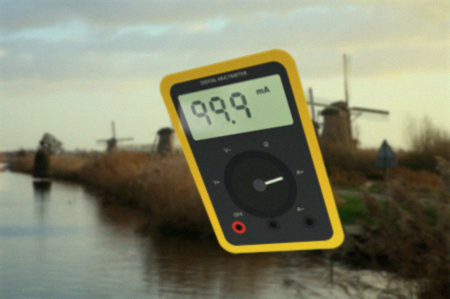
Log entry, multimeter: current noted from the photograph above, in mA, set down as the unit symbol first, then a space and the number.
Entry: mA 99.9
